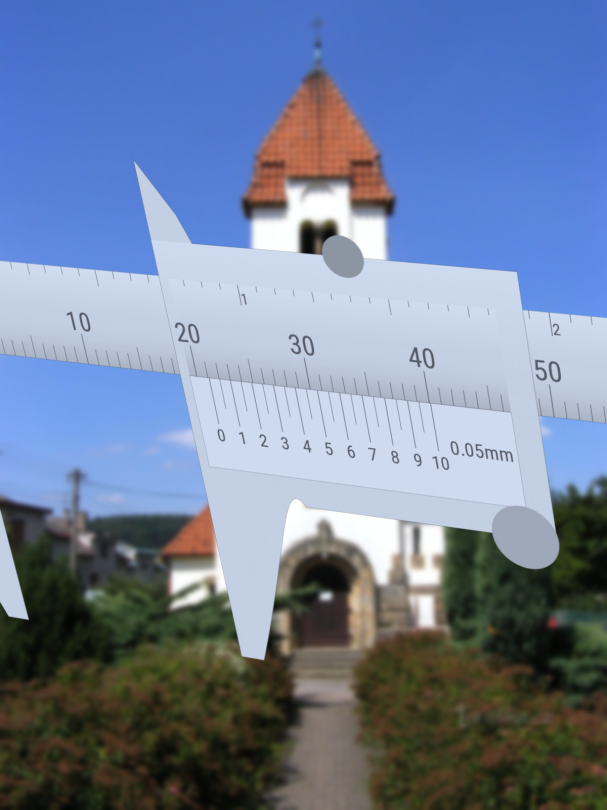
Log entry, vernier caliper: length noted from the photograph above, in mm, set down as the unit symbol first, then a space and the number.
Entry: mm 21.1
